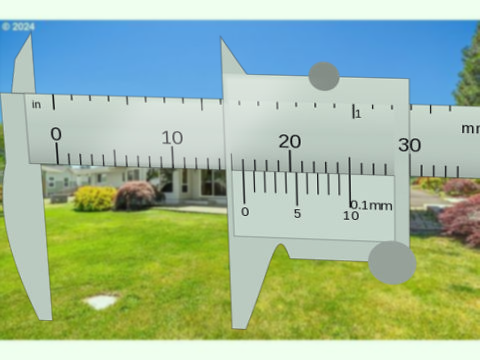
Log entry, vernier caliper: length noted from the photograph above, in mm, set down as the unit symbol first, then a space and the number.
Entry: mm 16.0
